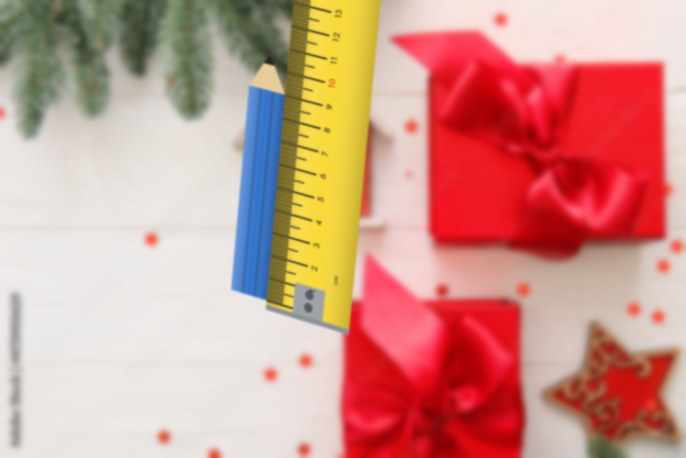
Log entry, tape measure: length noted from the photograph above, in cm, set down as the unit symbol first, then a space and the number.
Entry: cm 10.5
